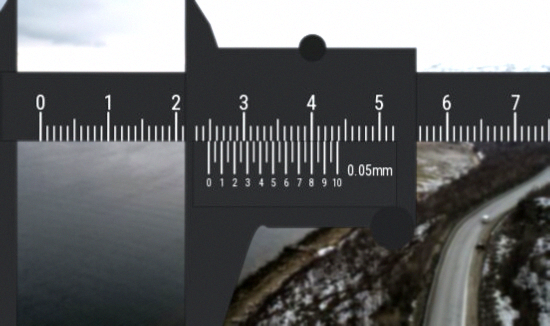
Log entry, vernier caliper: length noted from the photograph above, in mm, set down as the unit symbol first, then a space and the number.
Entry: mm 24.8
